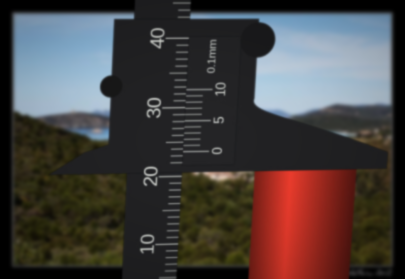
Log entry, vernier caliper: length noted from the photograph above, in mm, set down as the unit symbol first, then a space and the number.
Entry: mm 23.6
